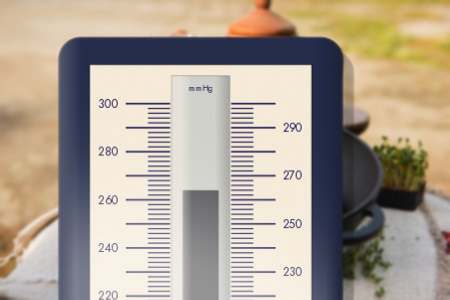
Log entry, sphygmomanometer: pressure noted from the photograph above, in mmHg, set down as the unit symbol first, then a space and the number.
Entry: mmHg 264
